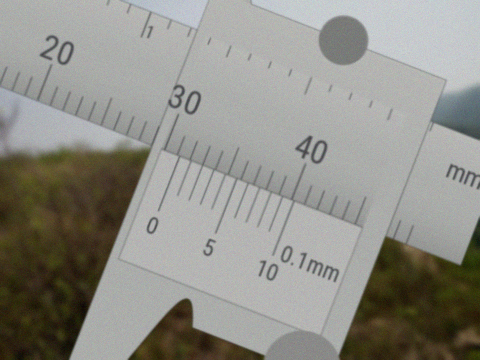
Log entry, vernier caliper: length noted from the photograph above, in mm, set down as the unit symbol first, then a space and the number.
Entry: mm 31.2
